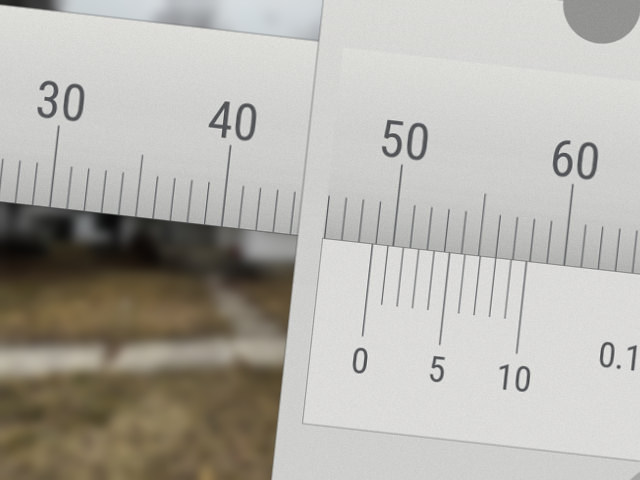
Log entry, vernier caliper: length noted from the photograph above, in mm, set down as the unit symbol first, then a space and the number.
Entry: mm 48.8
